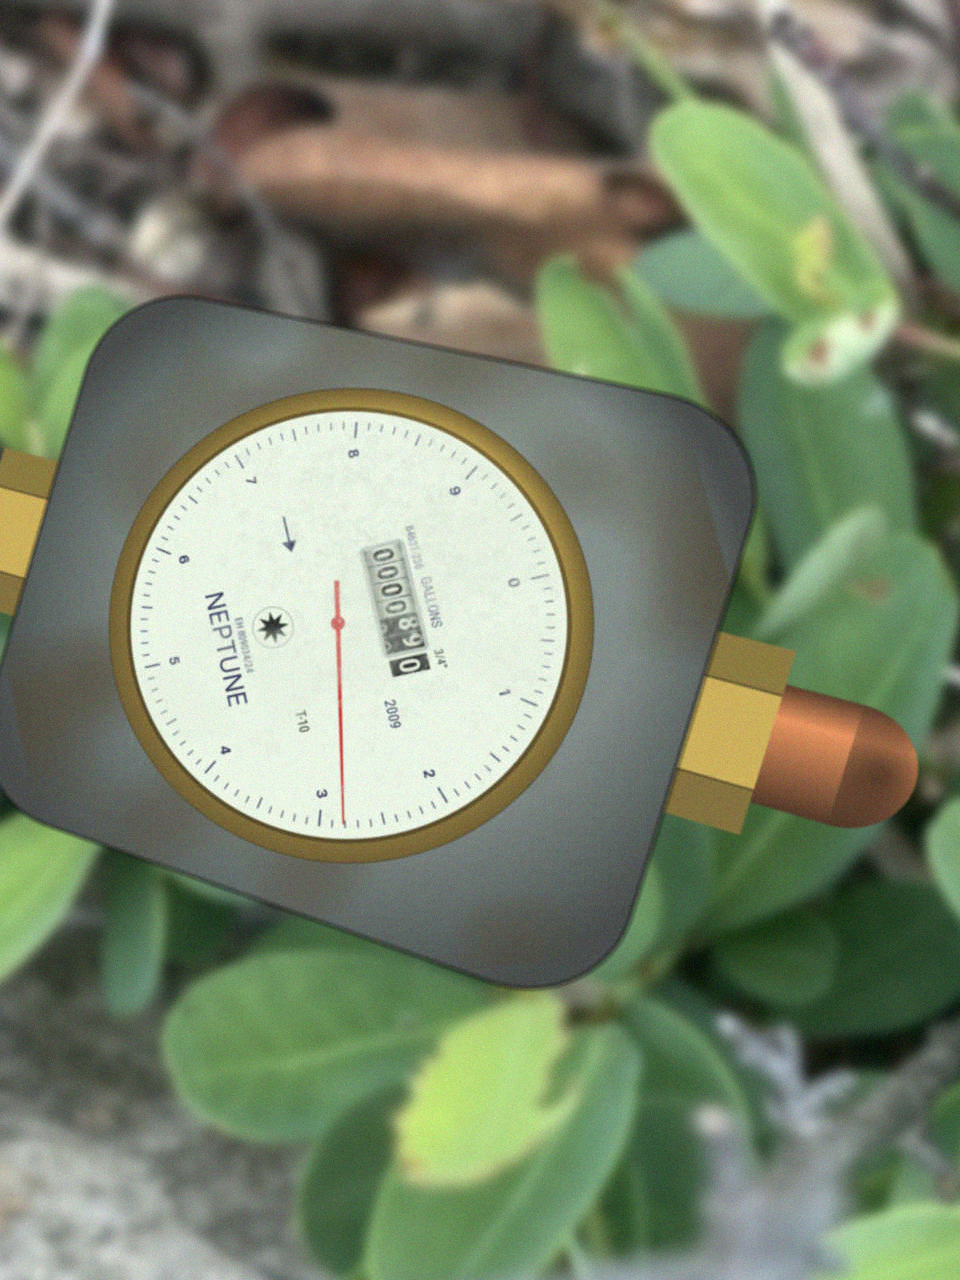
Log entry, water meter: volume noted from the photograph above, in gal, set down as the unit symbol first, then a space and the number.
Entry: gal 892.8
